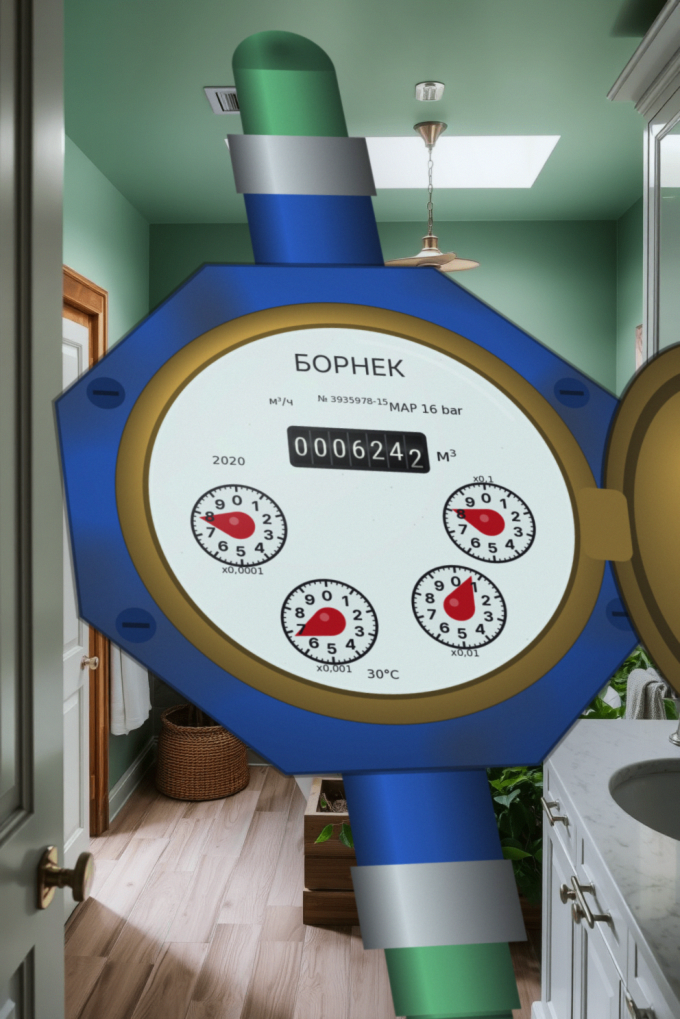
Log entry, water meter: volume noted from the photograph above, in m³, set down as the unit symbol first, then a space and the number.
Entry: m³ 6241.8067
